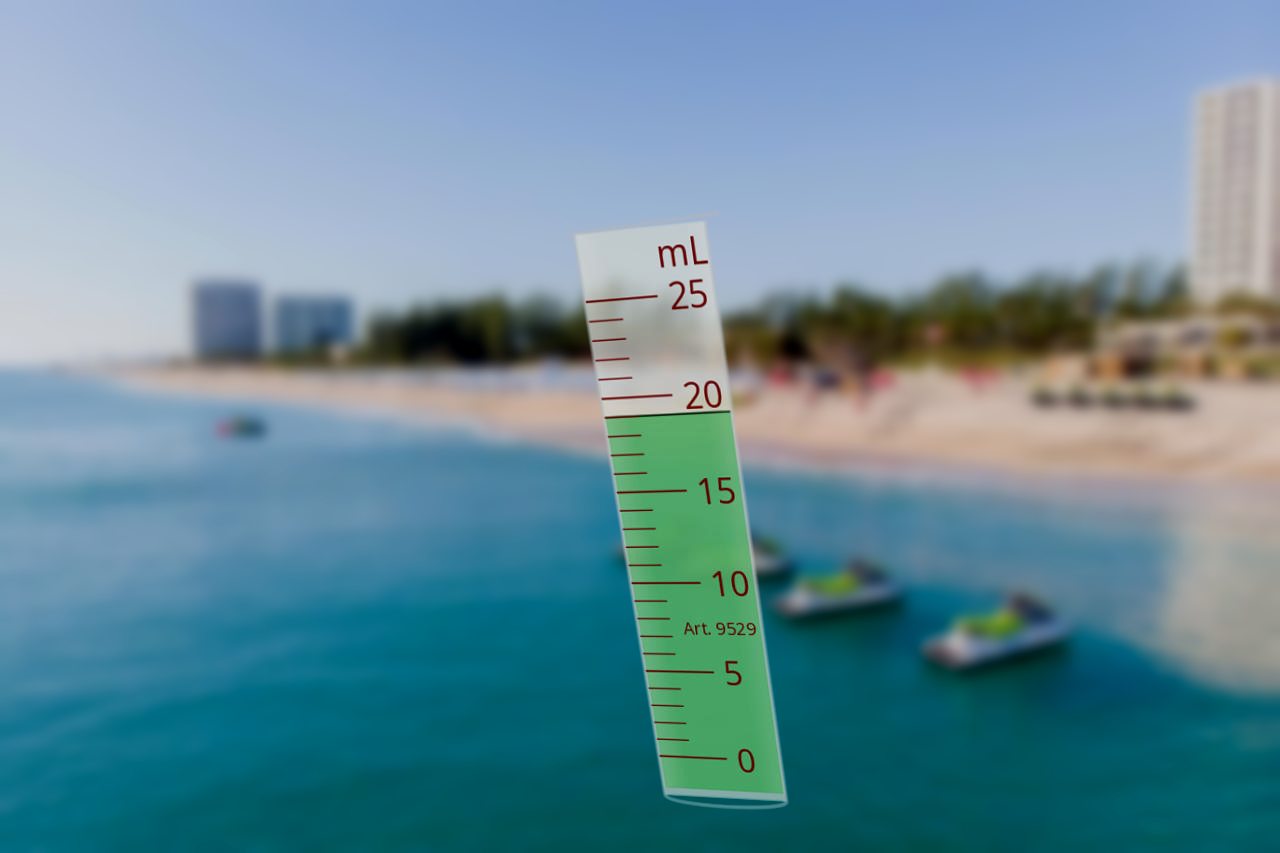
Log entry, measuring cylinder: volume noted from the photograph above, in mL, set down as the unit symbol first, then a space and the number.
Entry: mL 19
